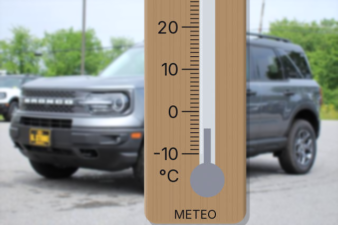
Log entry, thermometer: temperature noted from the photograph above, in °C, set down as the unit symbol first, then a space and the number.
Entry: °C -4
